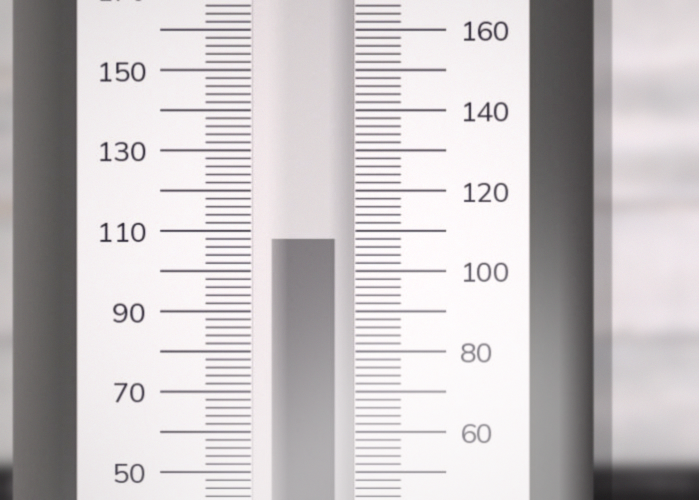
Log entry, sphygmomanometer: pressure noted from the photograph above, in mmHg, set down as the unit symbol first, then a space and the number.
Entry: mmHg 108
